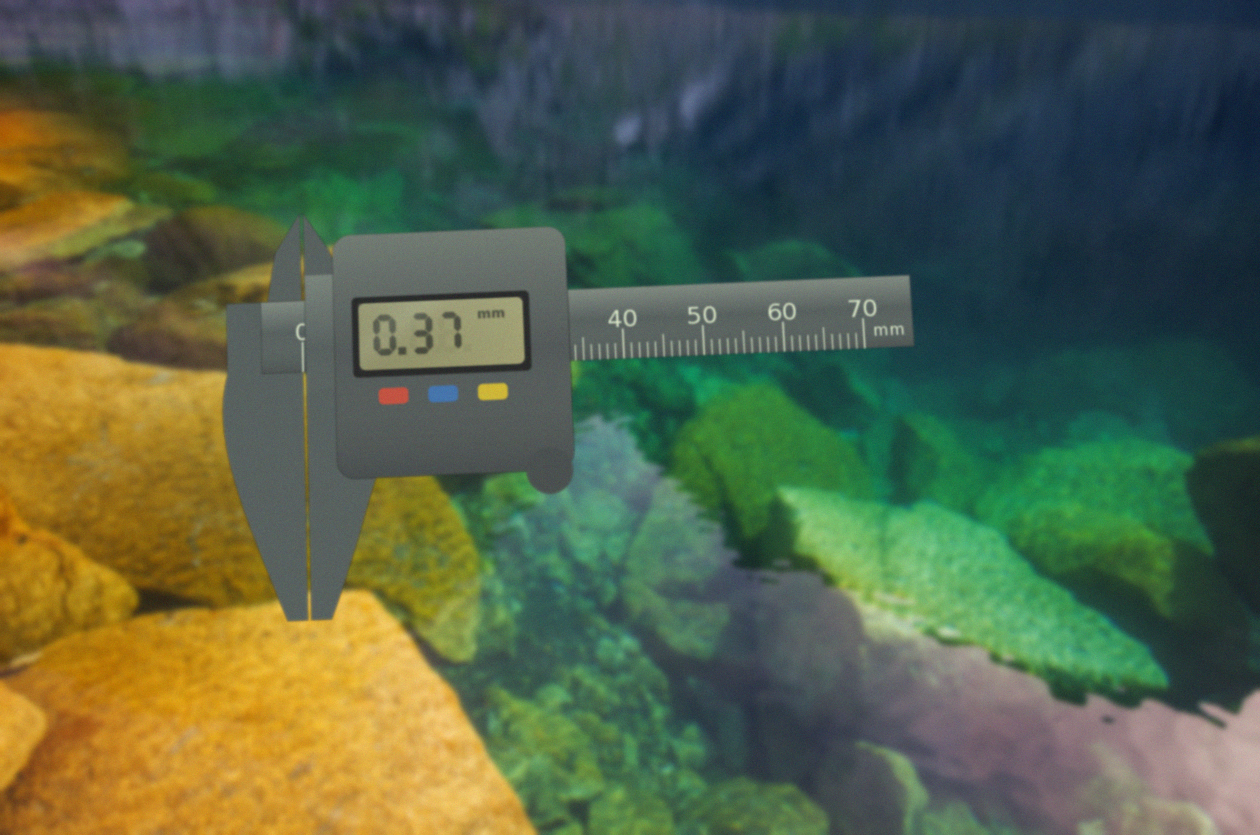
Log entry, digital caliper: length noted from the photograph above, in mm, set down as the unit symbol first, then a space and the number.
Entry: mm 0.37
